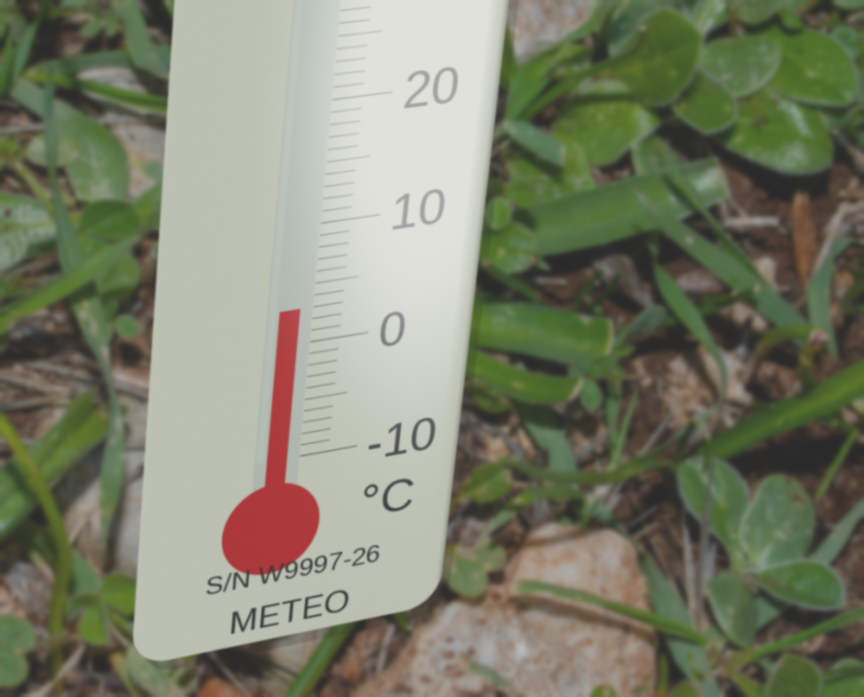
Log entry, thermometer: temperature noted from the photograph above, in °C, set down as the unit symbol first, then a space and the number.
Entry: °C 3
